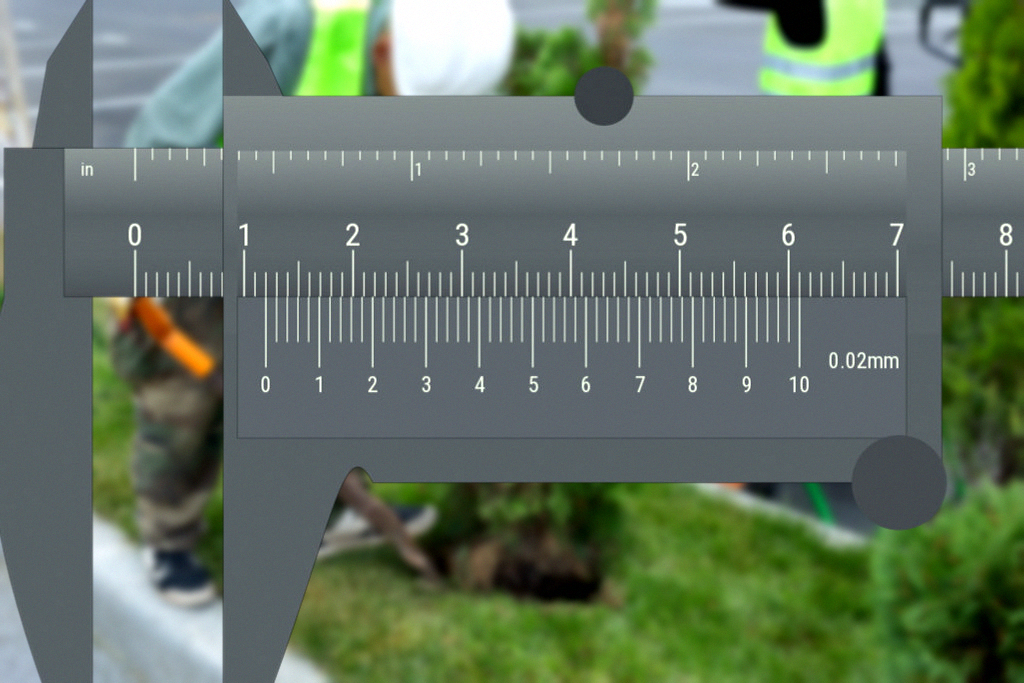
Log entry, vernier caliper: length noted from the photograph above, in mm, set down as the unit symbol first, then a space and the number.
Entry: mm 12.0
